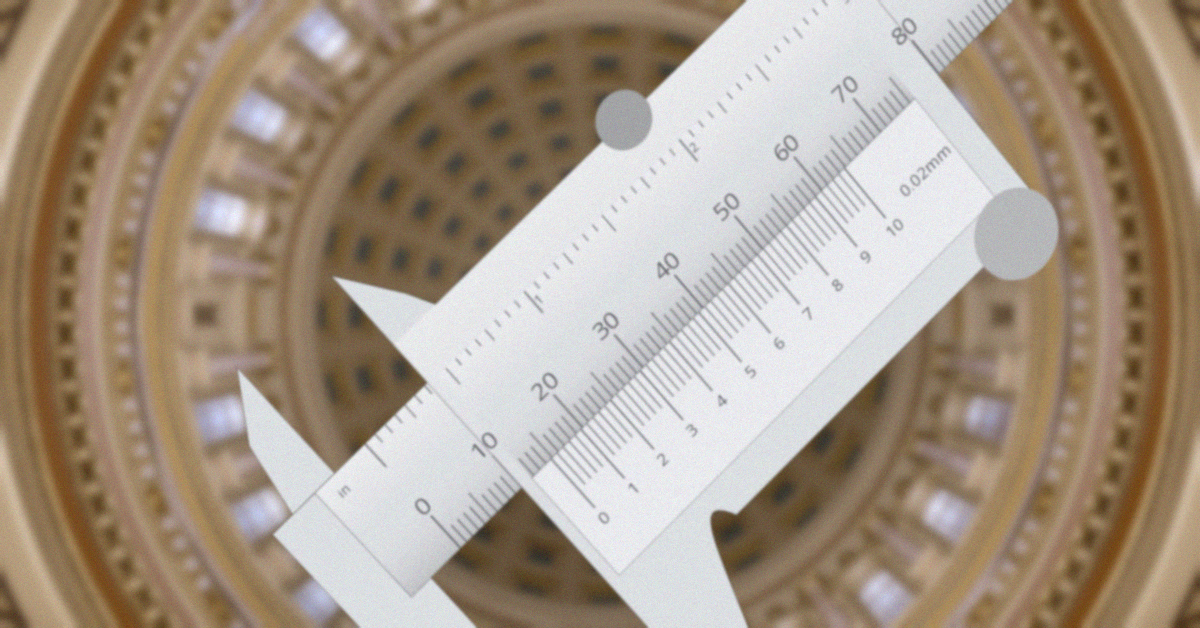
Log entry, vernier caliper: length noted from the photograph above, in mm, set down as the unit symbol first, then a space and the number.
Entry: mm 14.8
